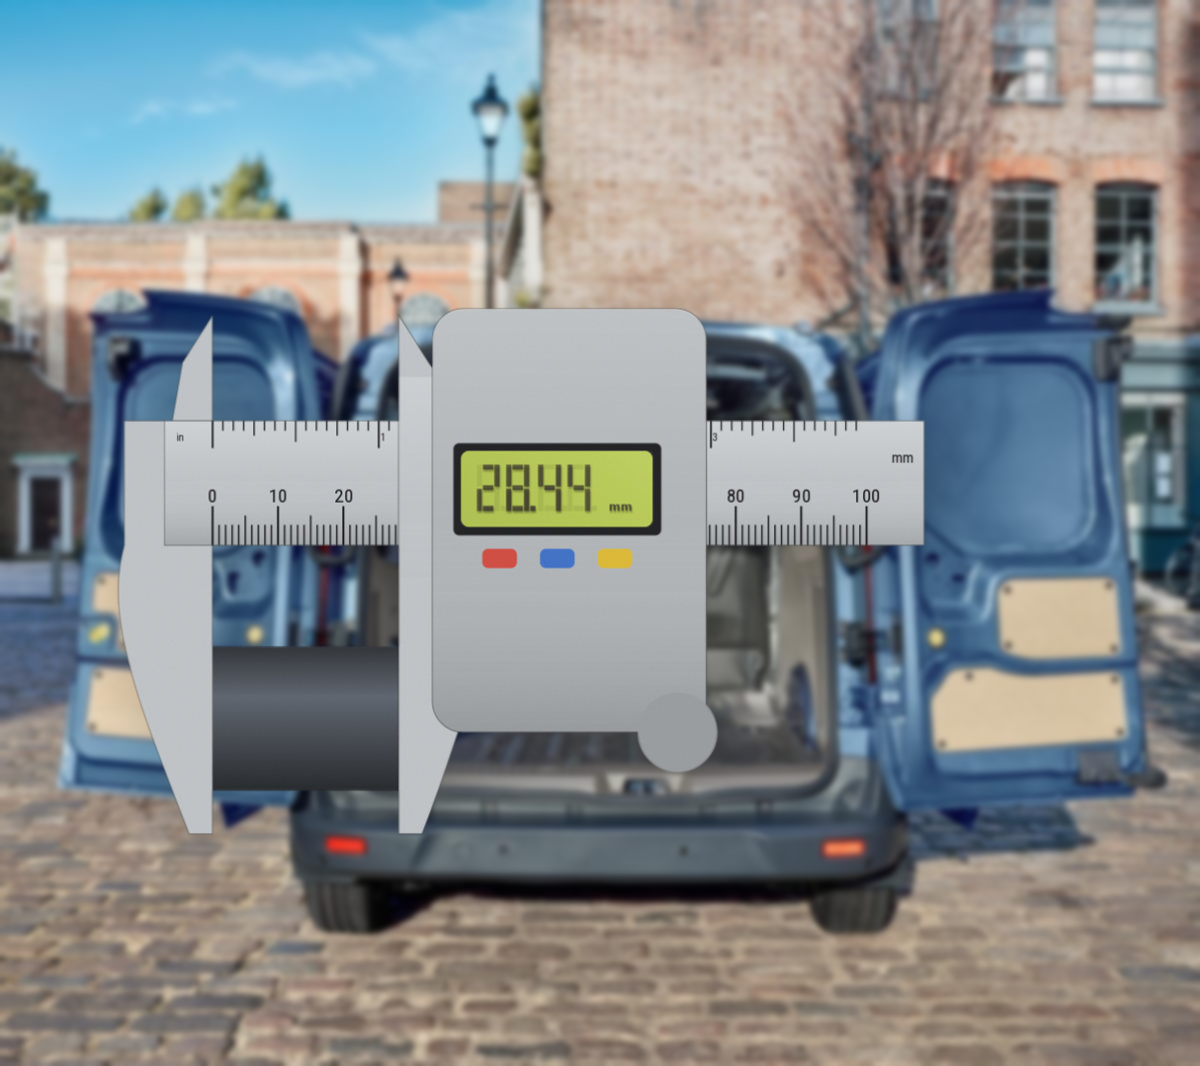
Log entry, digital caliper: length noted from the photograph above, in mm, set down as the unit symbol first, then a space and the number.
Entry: mm 28.44
